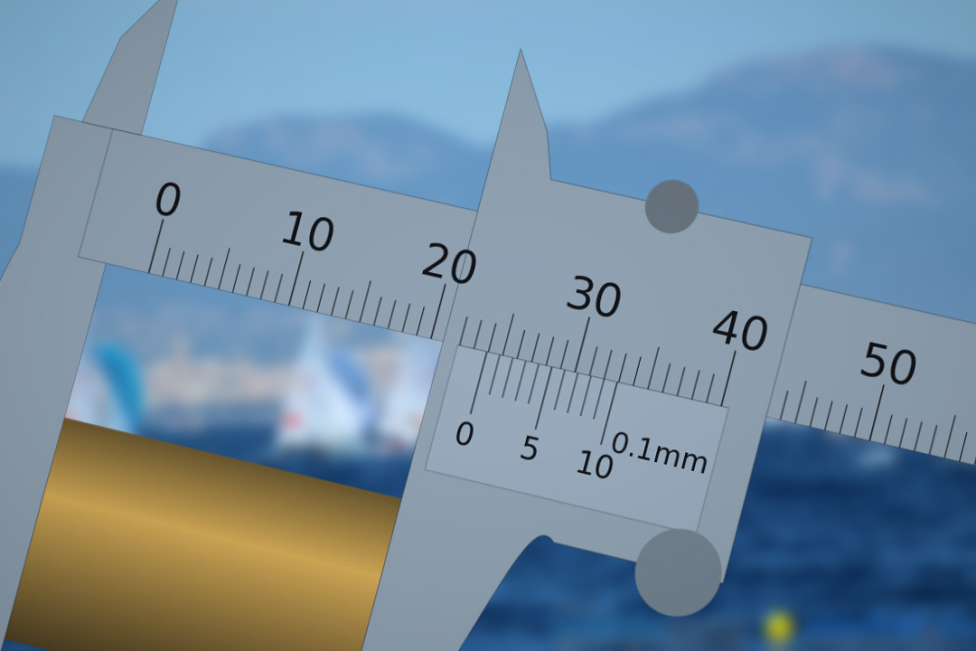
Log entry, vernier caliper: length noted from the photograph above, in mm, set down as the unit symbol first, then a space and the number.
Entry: mm 23.9
